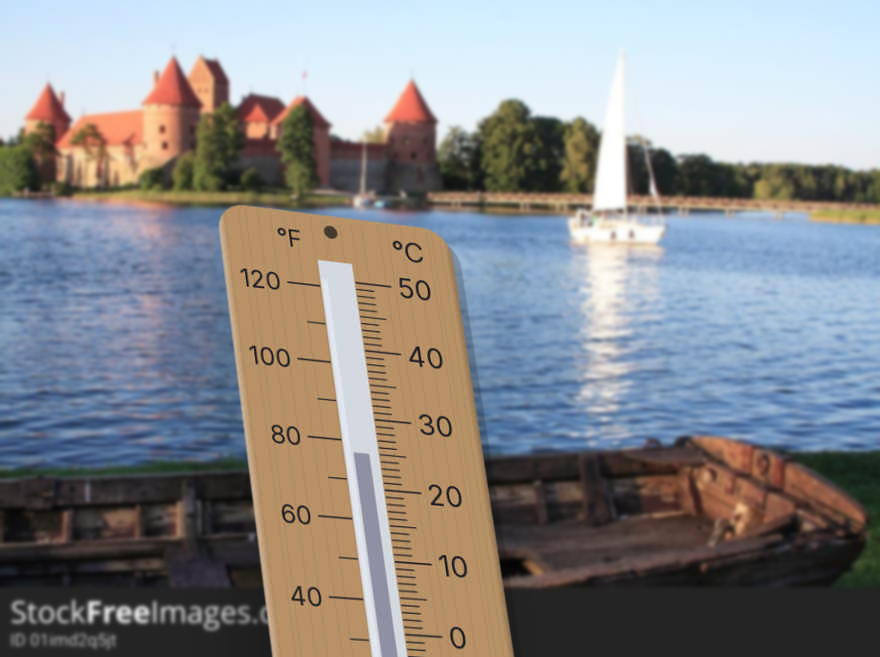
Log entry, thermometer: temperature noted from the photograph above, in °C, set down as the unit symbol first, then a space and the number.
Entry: °C 25
